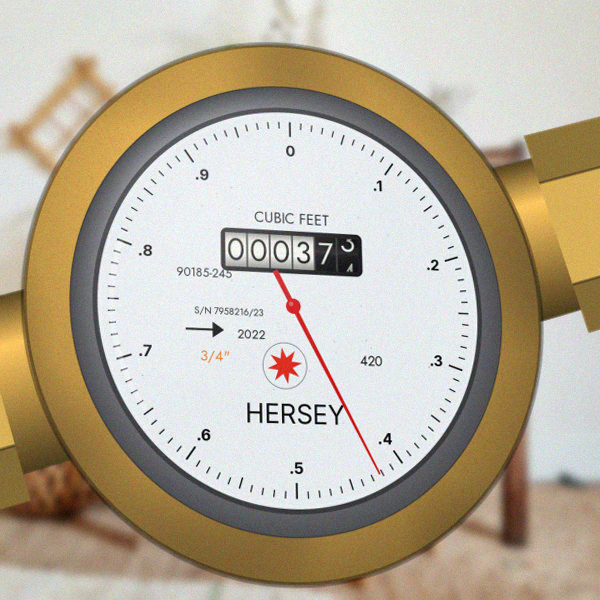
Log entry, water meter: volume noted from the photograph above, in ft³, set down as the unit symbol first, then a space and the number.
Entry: ft³ 373.42
